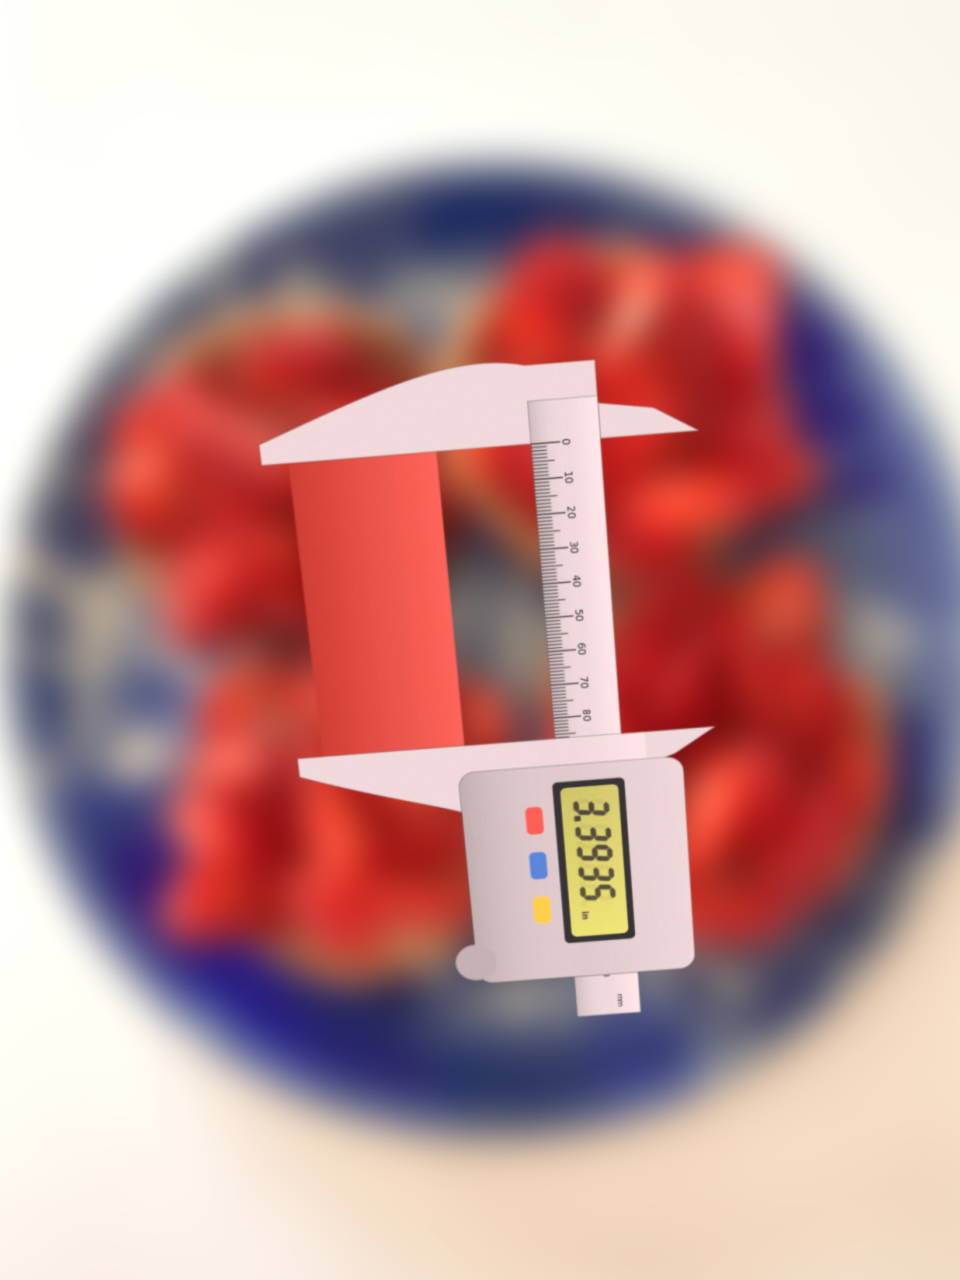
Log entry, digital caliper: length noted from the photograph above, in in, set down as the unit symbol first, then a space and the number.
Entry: in 3.3935
